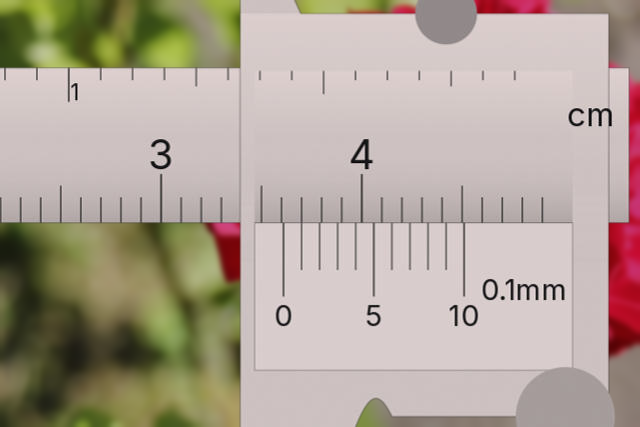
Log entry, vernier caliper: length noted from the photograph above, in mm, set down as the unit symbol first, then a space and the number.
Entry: mm 36.1
